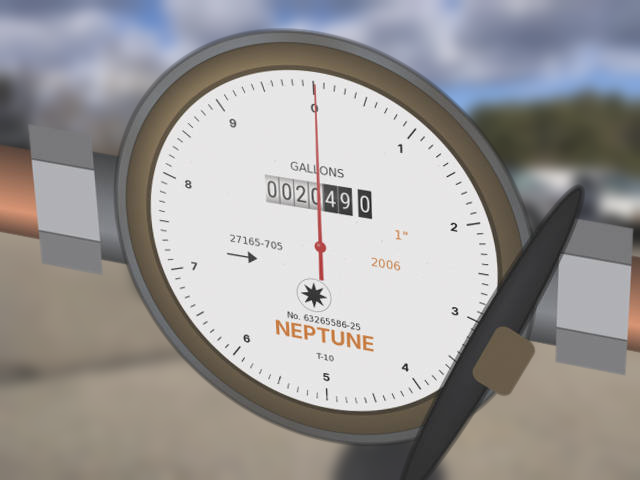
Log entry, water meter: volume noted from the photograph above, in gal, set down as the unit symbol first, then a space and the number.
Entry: gal 20490.0
